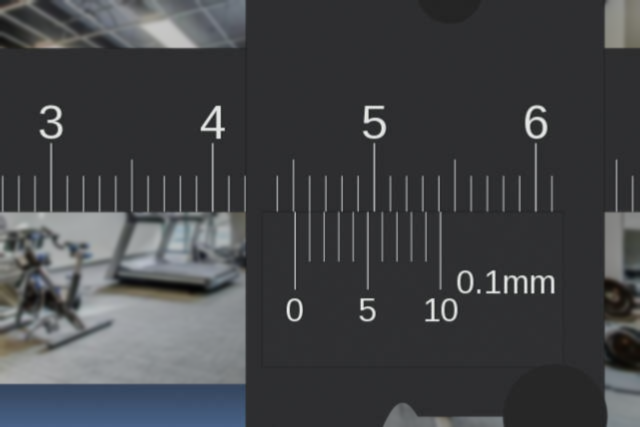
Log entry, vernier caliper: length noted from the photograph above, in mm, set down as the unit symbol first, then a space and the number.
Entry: mm 45.1
